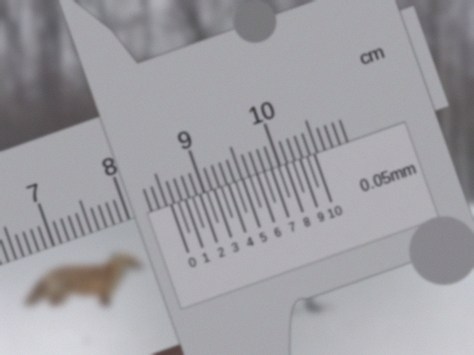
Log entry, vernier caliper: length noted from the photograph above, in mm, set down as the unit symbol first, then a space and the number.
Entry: mm 85.6
